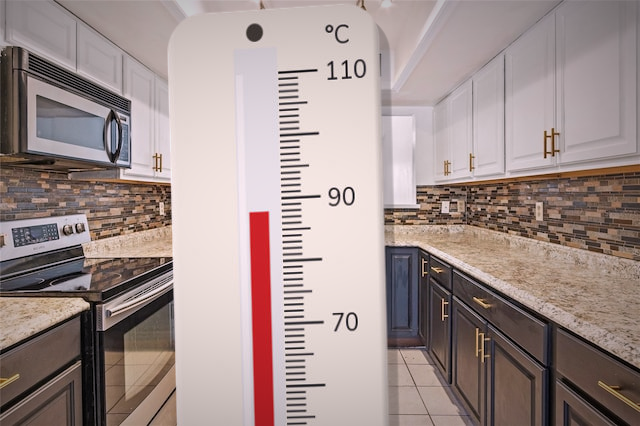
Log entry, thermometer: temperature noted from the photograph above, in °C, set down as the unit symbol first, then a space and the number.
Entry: °C 88
